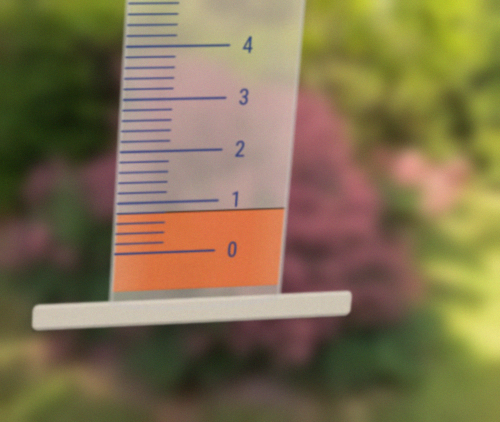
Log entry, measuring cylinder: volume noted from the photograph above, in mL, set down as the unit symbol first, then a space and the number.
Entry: mL 0.8
